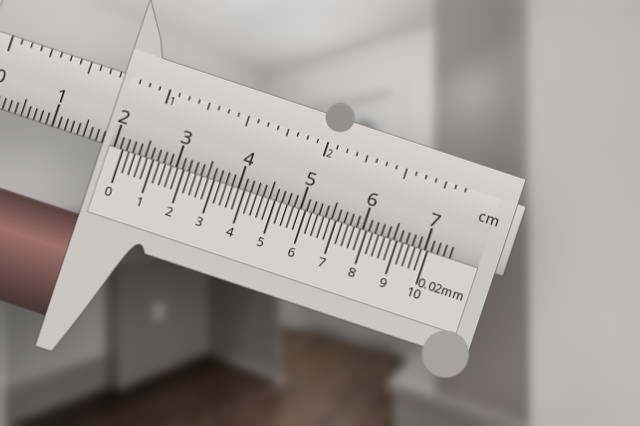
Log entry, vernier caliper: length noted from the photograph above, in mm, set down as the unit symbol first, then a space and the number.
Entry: mm 21.4
